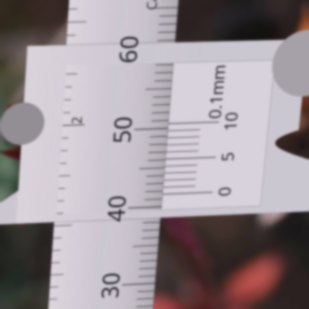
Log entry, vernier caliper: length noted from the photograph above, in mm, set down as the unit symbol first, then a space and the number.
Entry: mm 41.6
